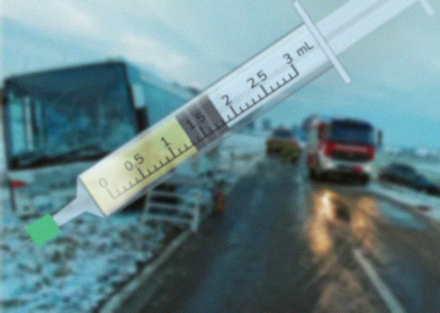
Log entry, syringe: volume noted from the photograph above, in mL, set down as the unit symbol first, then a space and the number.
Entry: mL 1.3
